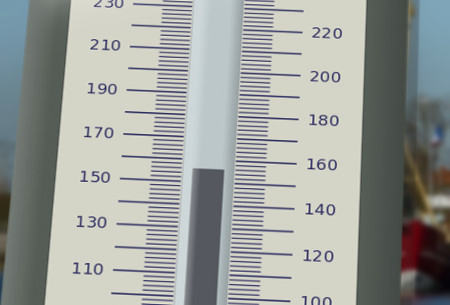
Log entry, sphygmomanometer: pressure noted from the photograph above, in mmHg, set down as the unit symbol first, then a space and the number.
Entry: mmHg 156
